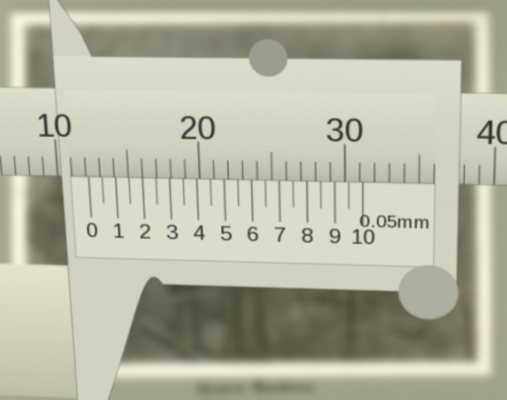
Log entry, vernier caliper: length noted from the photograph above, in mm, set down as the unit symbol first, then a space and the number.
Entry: mm 12.2
